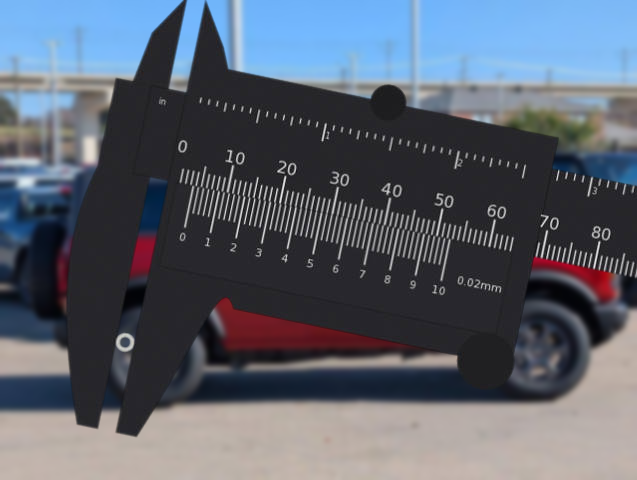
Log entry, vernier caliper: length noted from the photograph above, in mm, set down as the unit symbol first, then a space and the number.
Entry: mm 3.5
